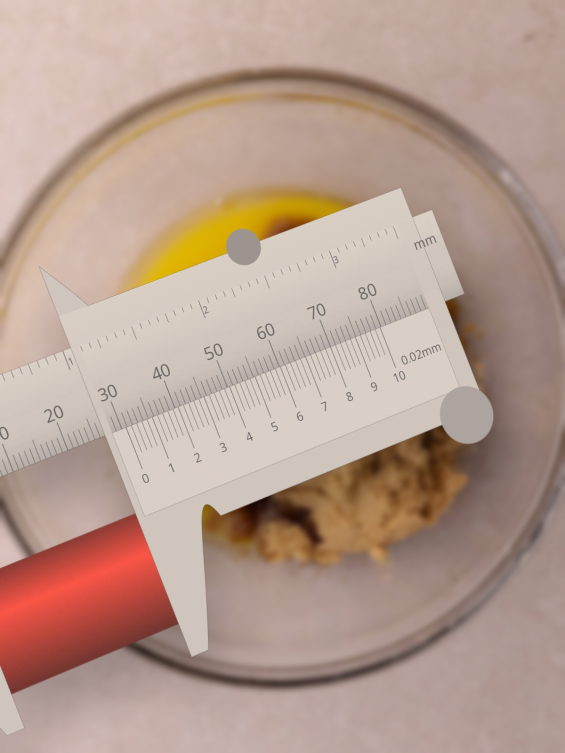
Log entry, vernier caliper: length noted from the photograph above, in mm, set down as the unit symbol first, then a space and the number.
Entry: mm 30.8
